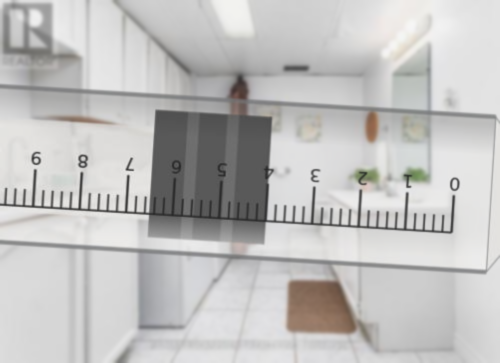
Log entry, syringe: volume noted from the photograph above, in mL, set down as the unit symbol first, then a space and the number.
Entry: mL 4
